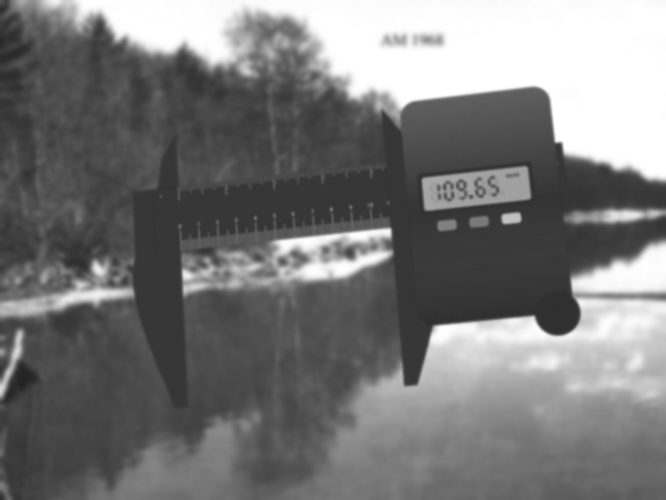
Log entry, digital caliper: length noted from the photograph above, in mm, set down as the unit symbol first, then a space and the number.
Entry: mm 109.65
